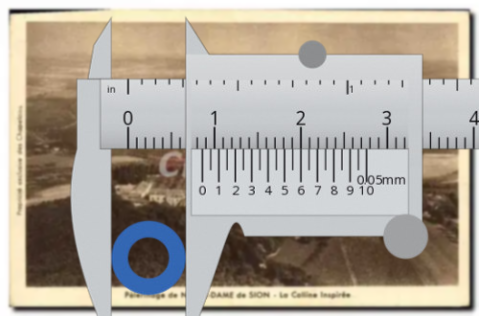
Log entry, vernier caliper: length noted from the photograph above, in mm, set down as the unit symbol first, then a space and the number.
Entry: mm 8.6
